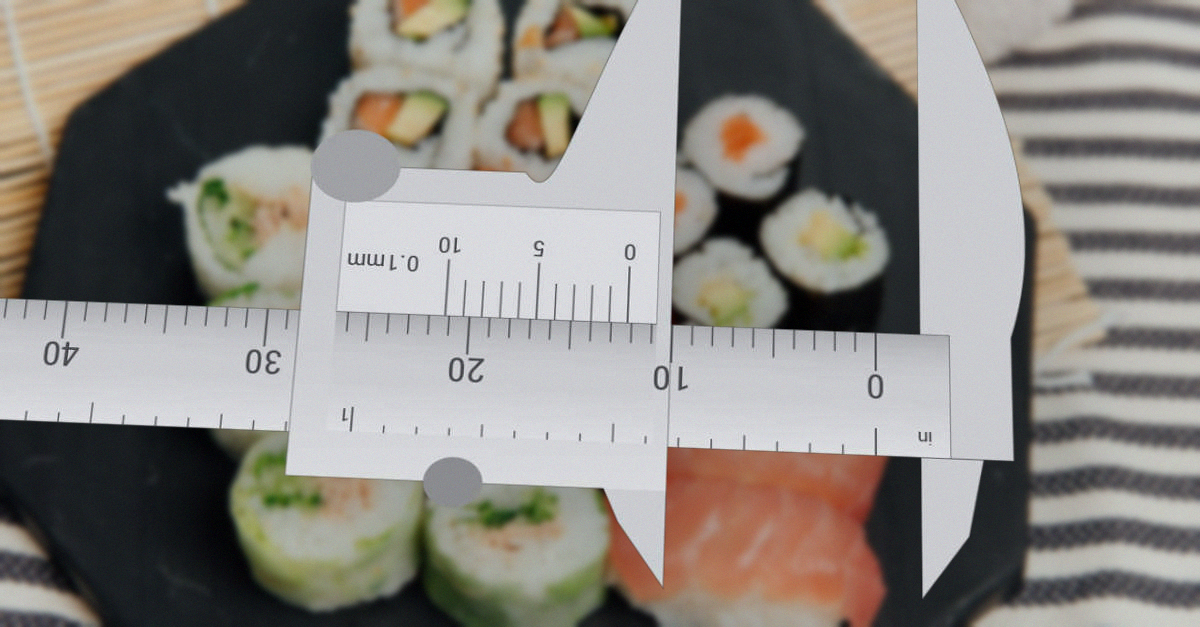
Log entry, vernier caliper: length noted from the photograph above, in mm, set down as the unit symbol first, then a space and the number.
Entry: mm 12.2
